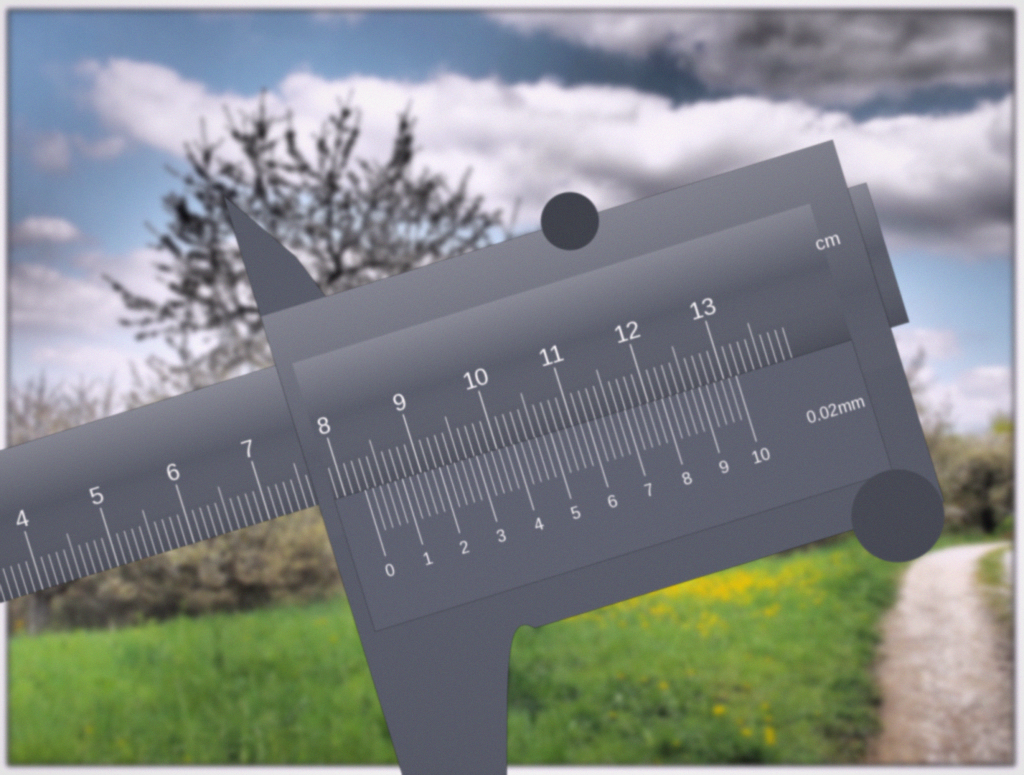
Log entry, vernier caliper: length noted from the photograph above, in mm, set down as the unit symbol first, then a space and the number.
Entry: mm 82.6
